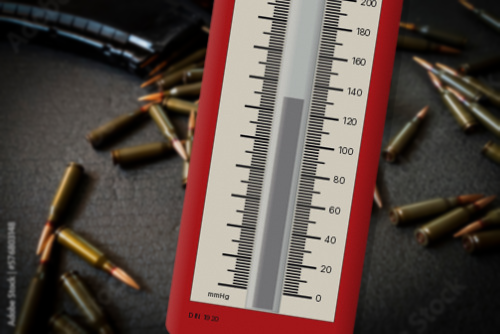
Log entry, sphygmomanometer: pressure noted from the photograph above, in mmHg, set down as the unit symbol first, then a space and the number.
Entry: mmHg 130
